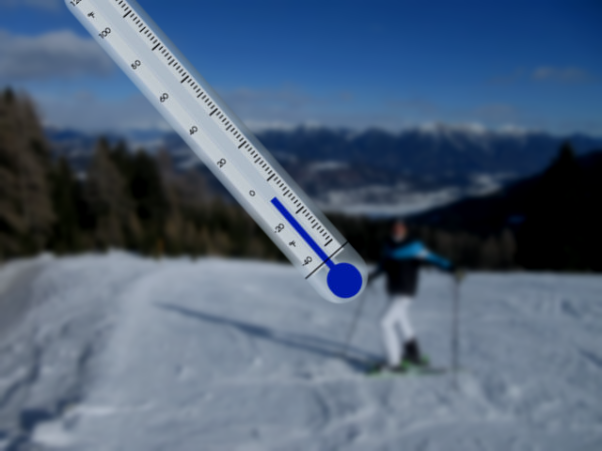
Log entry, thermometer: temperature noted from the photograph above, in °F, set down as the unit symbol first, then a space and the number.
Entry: °F -8
